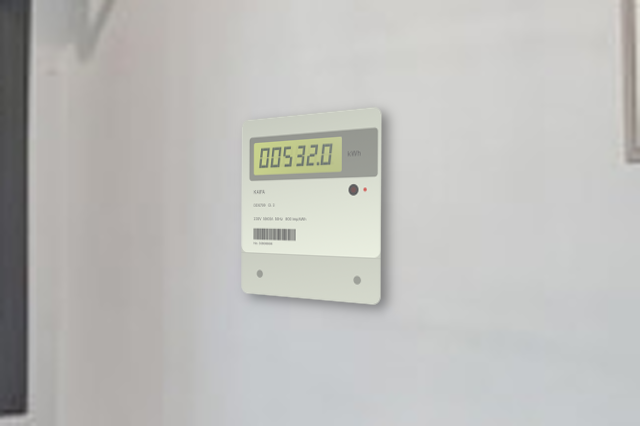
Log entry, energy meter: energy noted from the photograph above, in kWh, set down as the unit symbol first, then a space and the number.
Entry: kWh 532.0
